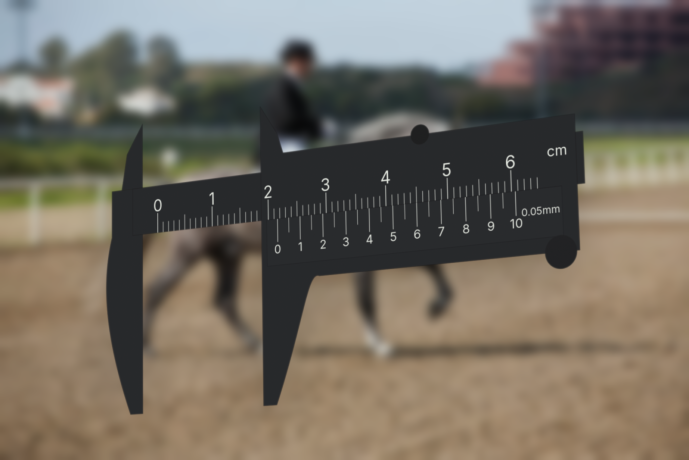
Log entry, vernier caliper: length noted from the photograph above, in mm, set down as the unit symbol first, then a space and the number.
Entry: mm 21.6
